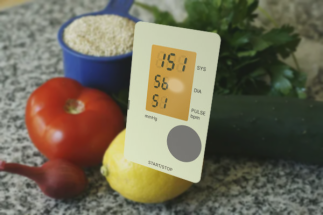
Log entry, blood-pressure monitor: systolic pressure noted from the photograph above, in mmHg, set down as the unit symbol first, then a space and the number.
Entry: mmHg 151
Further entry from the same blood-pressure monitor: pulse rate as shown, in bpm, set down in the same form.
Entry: bpm 51
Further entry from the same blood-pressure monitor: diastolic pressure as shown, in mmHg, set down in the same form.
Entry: mmHg 56
